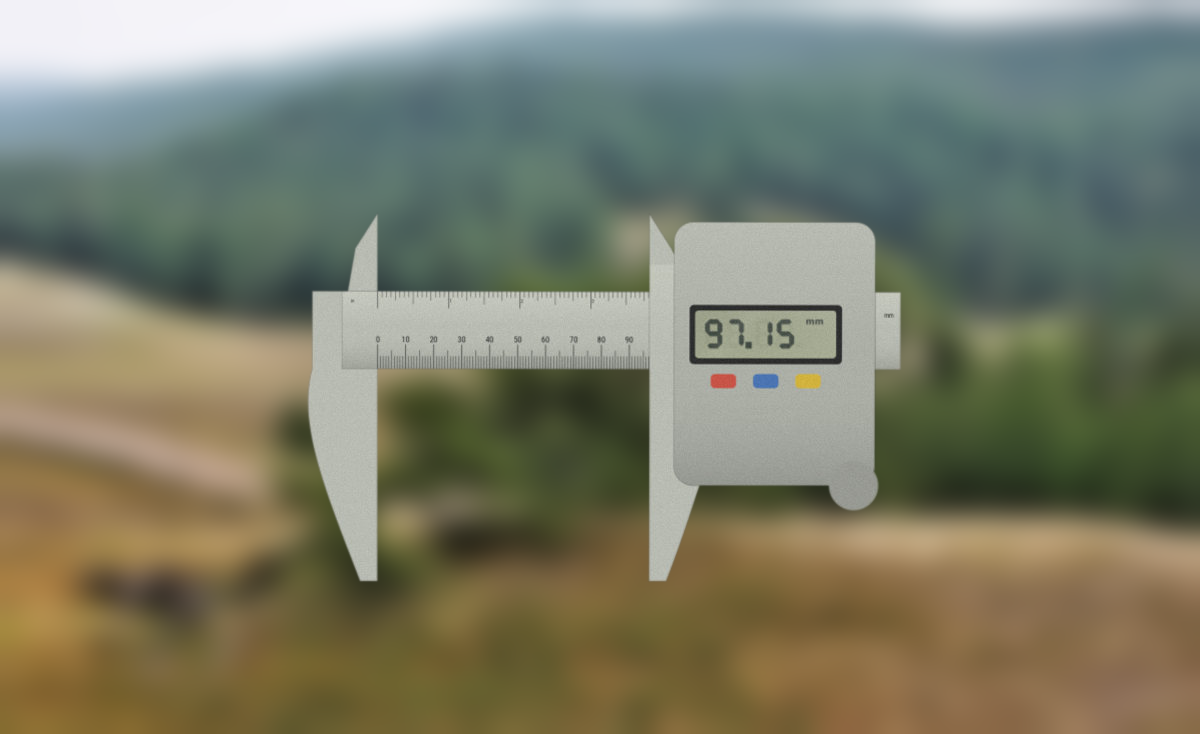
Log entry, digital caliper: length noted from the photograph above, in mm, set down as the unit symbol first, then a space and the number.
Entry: mm 97.15
